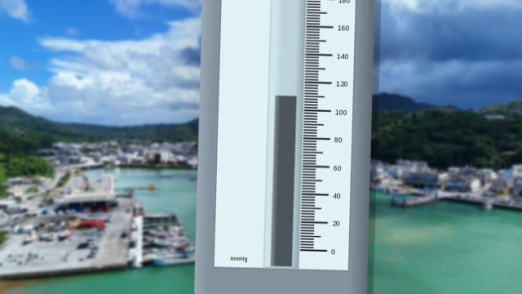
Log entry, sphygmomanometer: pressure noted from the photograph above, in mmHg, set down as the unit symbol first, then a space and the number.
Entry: mmHg 110
